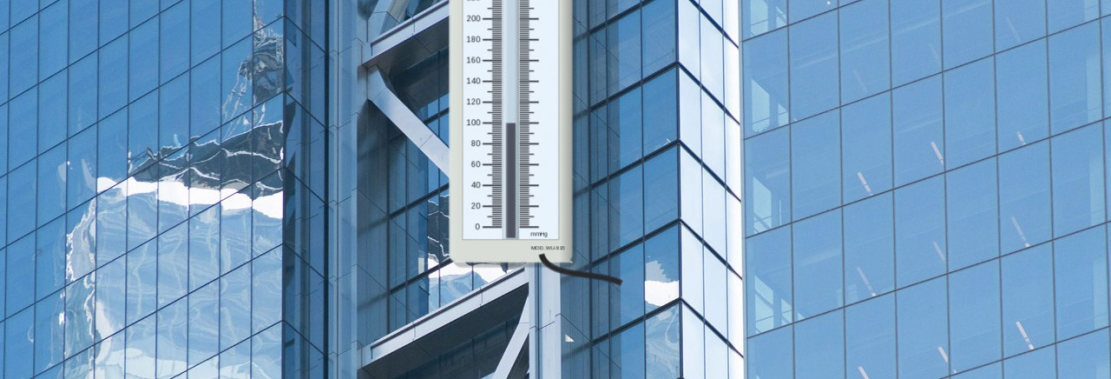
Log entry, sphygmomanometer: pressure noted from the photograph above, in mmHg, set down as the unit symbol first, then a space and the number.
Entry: mmHg 100
